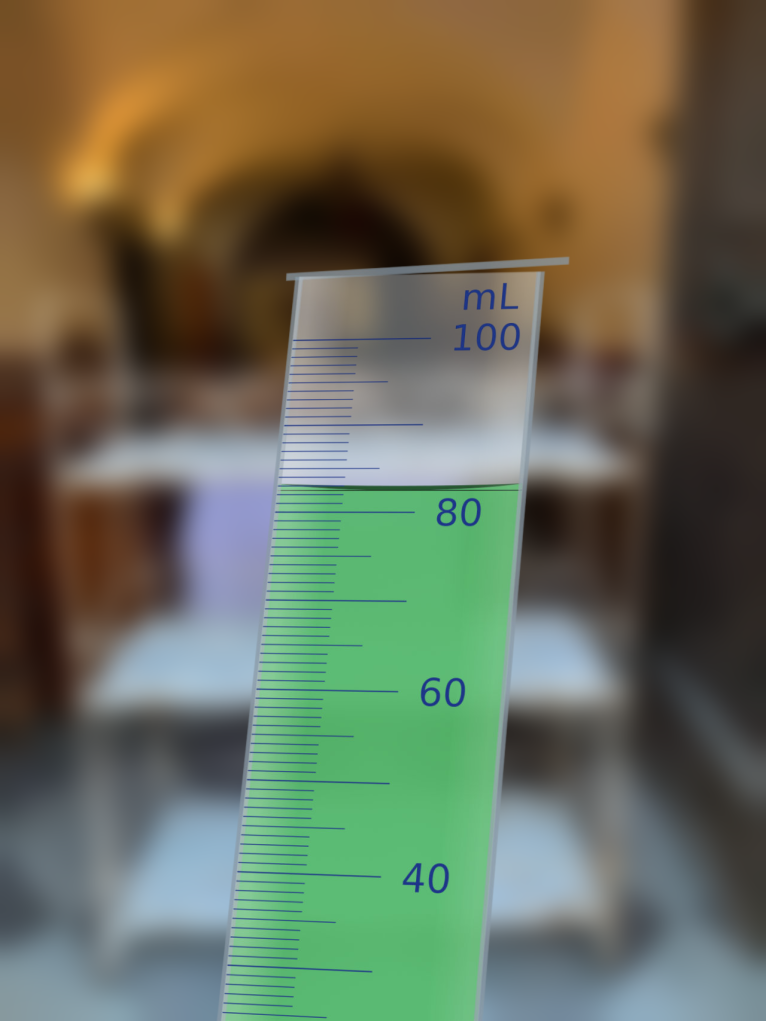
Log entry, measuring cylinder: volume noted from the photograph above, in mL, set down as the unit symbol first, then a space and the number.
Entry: mL 82.5
